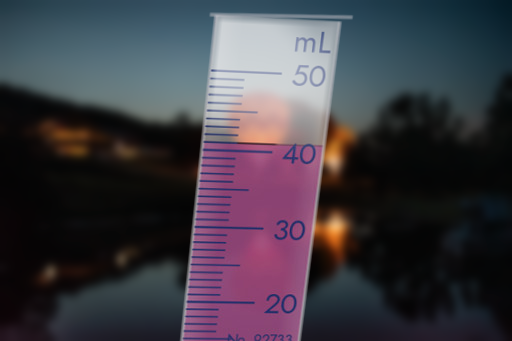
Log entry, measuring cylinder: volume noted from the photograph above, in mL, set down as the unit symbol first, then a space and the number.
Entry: mL 41
